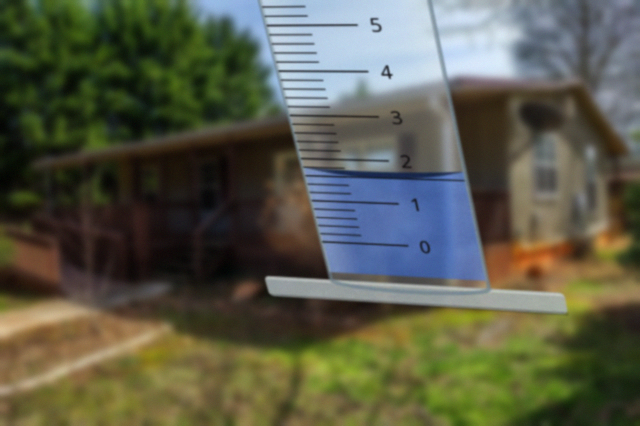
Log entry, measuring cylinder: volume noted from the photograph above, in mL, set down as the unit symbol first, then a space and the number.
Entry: mL 1.6
